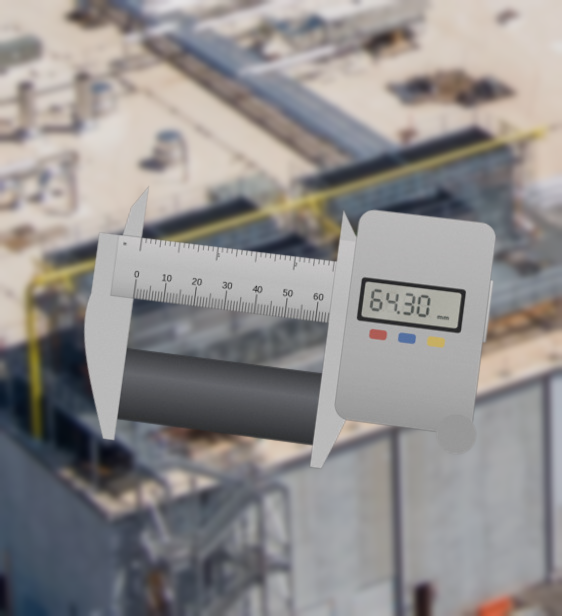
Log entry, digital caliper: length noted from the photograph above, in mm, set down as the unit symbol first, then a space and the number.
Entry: mm 64.30
